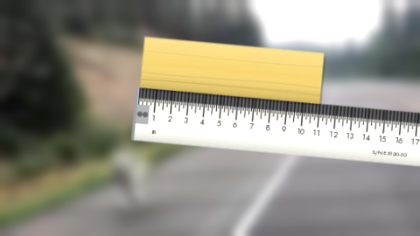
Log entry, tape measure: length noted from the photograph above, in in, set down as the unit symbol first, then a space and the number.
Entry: in 11
